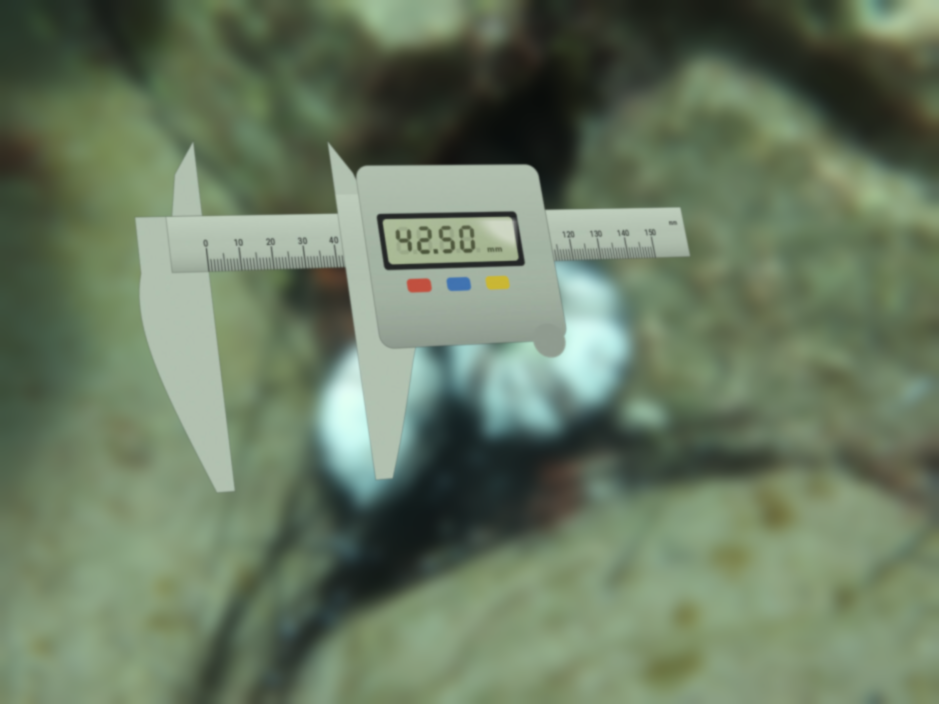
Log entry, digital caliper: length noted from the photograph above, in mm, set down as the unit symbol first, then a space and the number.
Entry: mm 42.50
